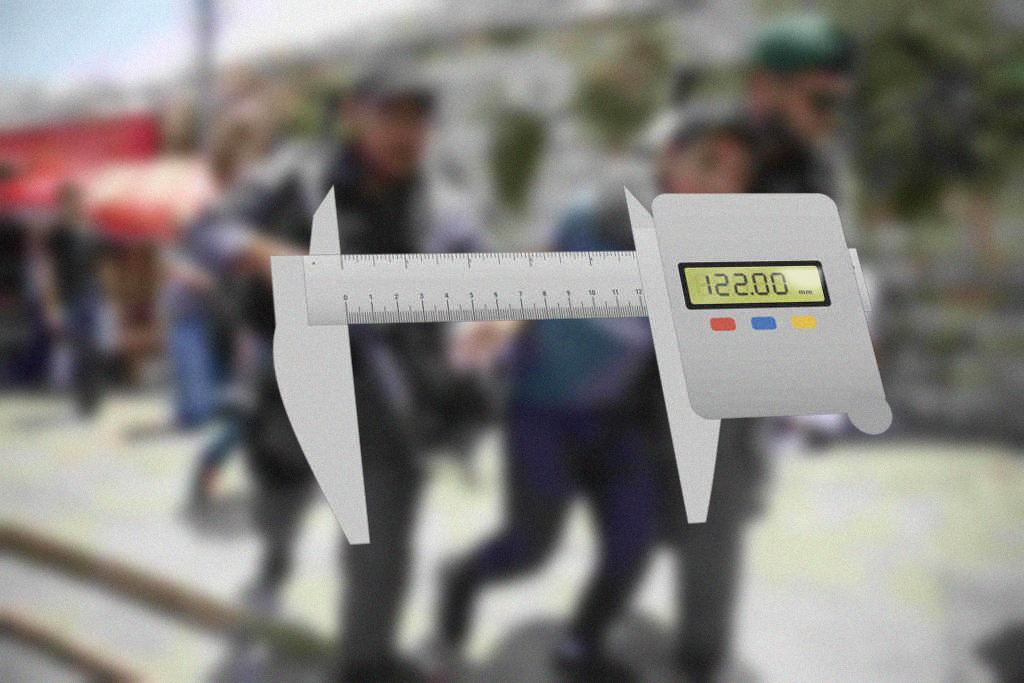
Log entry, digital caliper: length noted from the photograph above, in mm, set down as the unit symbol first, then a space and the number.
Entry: mm 122.00
